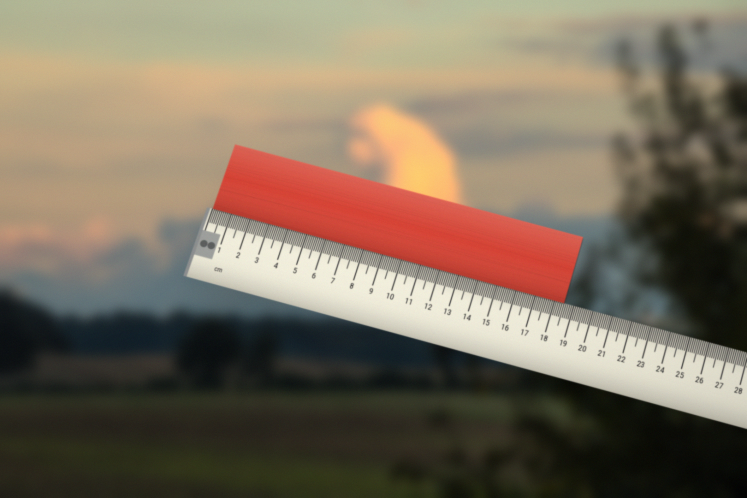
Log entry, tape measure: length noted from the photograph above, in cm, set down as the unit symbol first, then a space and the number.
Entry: cm 18.5
